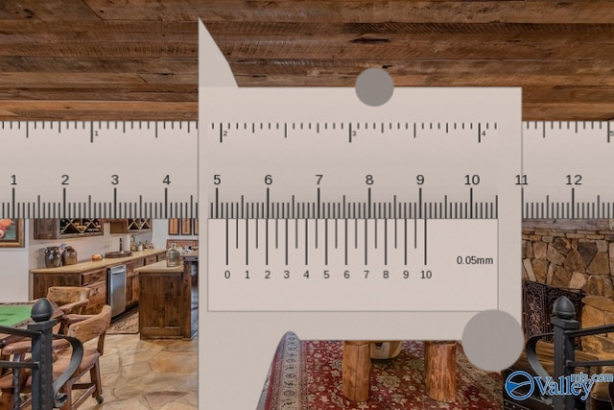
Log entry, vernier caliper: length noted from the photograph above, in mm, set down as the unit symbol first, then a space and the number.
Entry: mm 52.0
